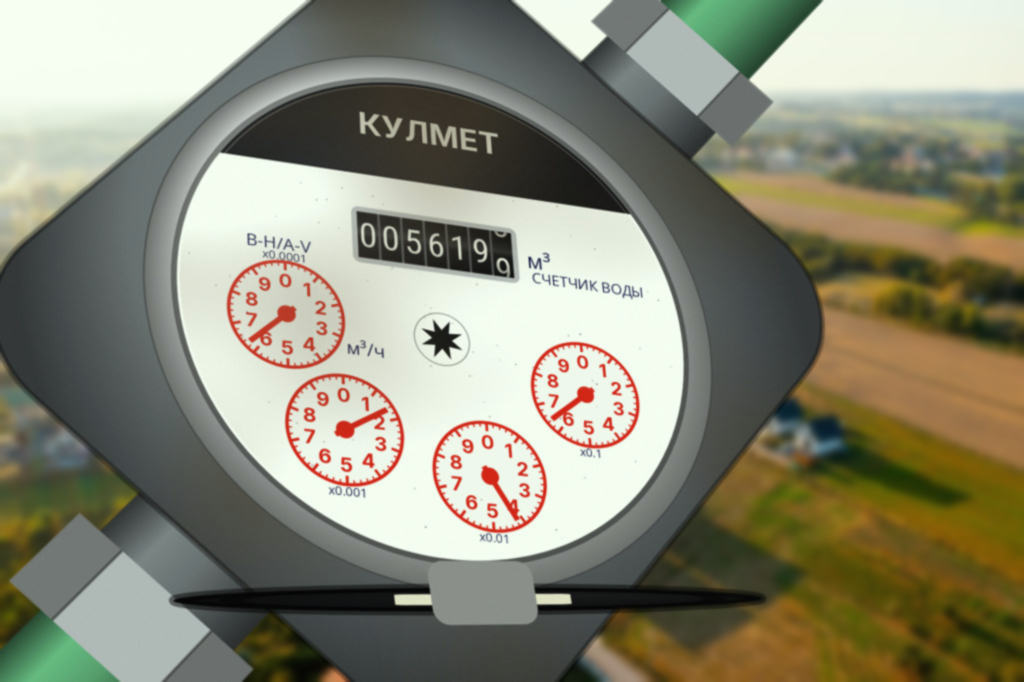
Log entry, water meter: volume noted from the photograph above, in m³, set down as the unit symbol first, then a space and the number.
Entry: m³ 56198.6416
